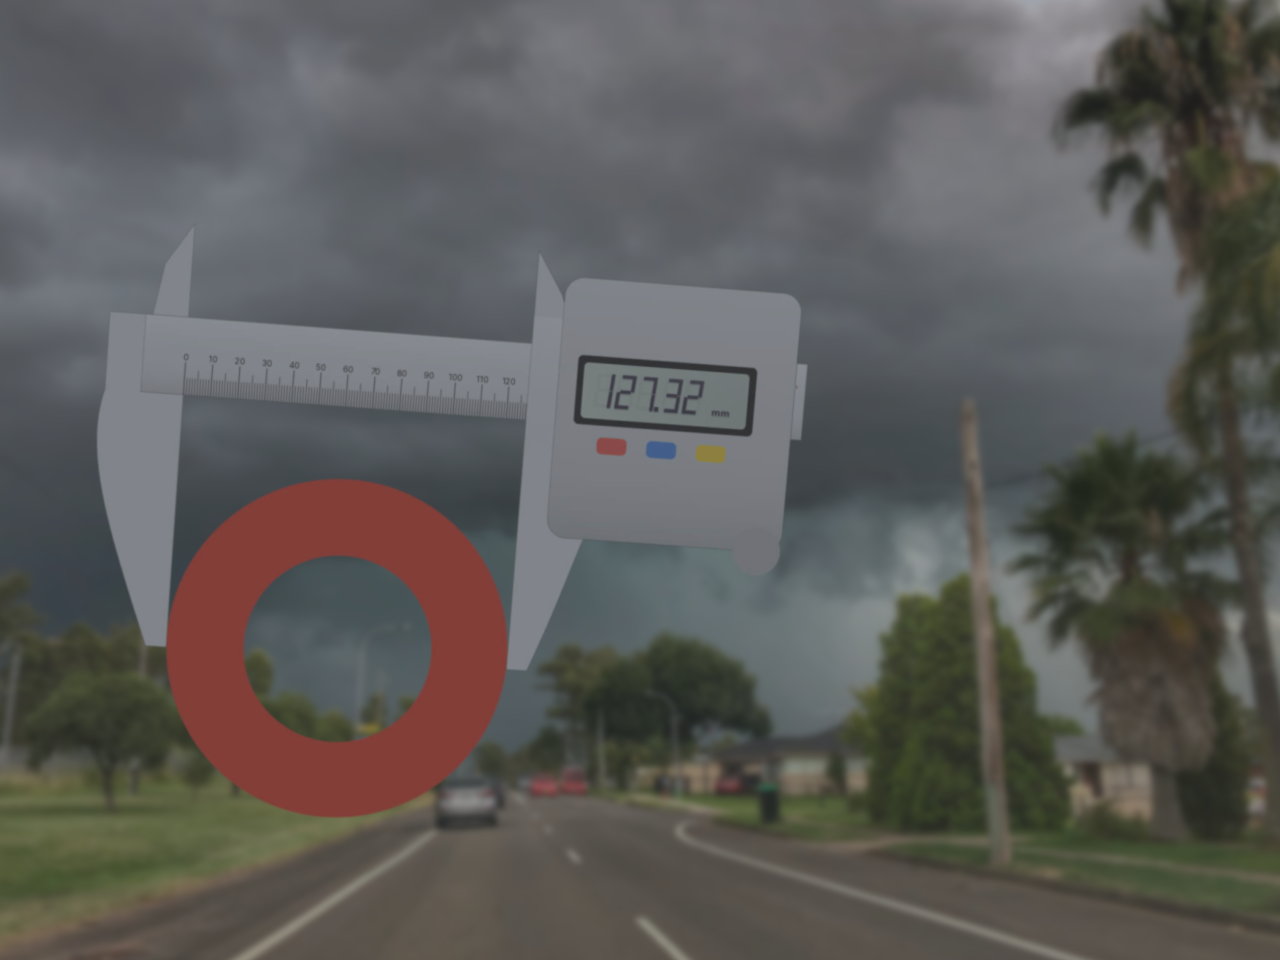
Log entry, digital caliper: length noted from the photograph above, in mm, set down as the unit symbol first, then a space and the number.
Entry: mm 127.32
